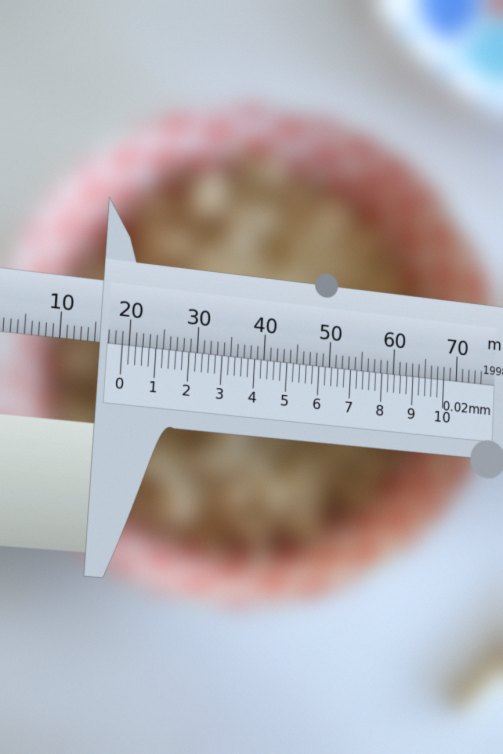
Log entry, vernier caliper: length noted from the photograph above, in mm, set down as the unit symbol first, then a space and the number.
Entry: mm 19.0
